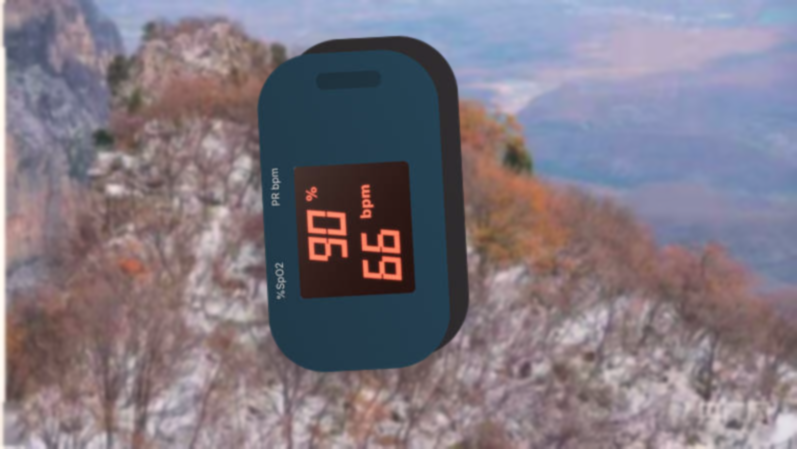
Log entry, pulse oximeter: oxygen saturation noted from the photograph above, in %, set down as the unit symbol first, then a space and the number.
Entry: % 90
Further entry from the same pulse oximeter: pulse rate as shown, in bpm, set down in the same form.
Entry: bpm 66
